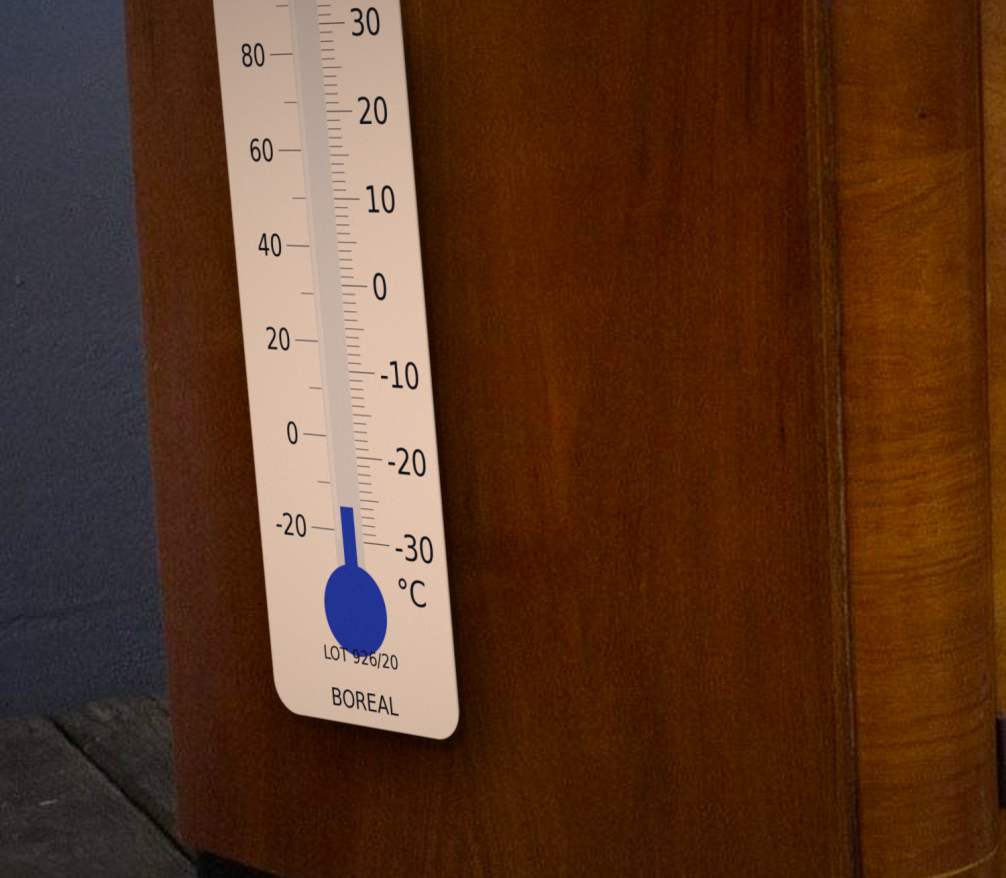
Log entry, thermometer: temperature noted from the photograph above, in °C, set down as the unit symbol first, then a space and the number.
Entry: °C -26
